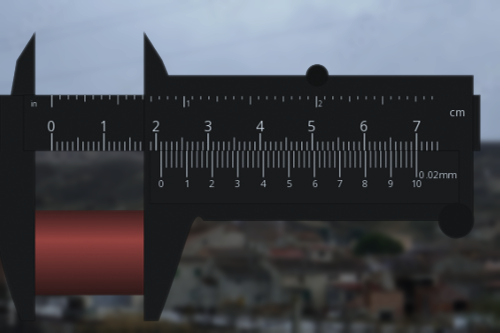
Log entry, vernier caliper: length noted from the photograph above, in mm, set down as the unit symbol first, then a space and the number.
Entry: mm 21.0
